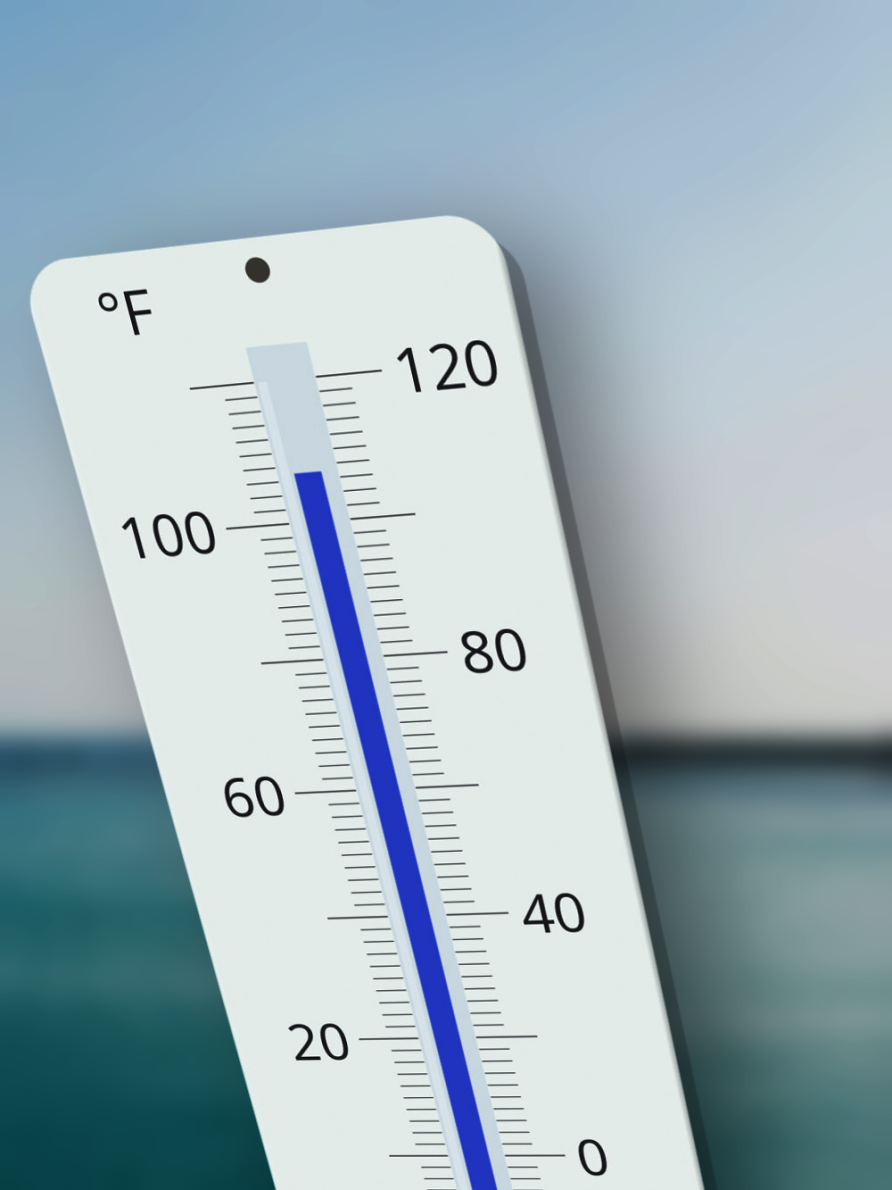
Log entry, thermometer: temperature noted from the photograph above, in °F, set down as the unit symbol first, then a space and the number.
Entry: °F 107
